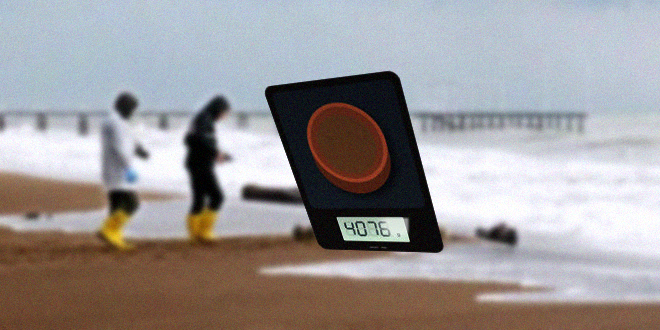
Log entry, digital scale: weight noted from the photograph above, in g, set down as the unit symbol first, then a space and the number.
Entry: g 4076
